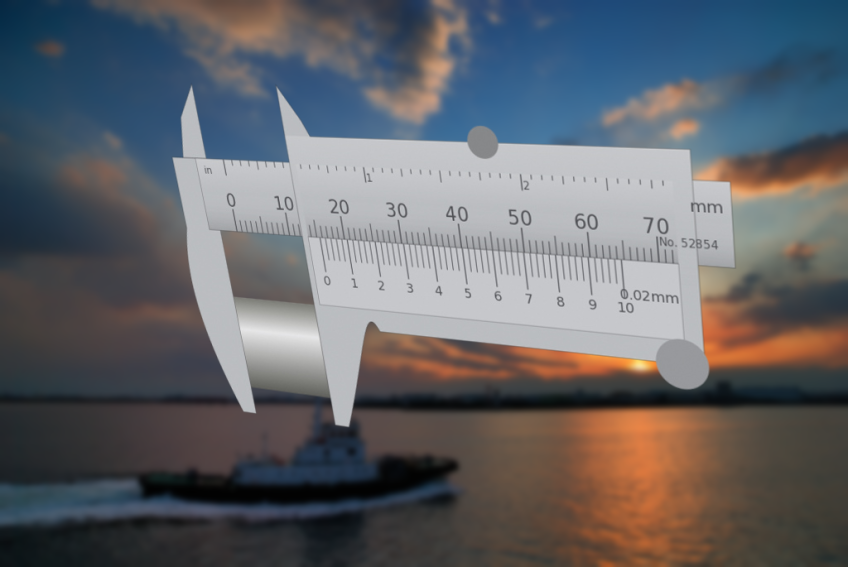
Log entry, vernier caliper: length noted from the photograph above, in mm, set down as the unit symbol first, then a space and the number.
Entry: mm 15.6
